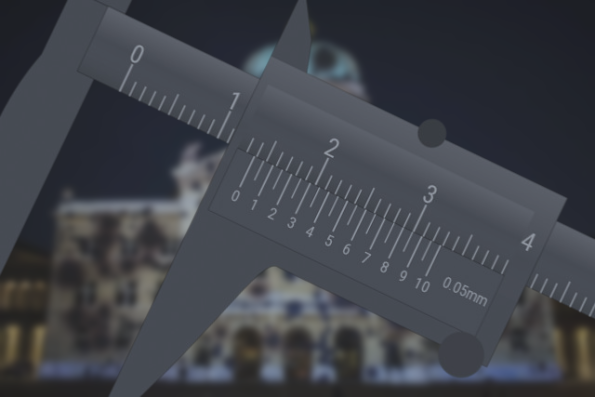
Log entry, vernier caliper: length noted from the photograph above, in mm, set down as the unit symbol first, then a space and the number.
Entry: mm 13.8
